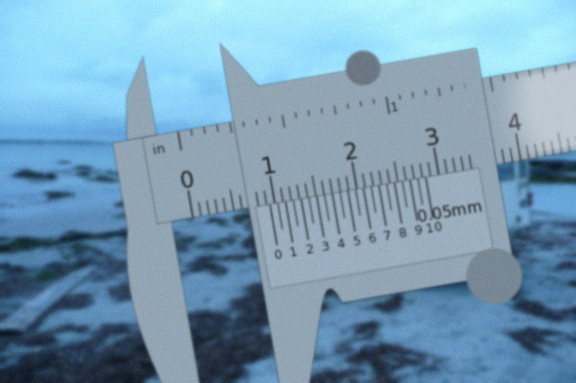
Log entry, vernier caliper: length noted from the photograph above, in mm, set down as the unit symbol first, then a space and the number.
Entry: mm 9.4
